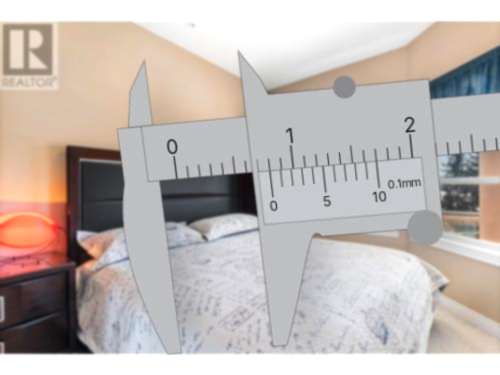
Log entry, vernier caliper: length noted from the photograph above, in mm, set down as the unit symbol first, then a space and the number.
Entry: mm 8.0
